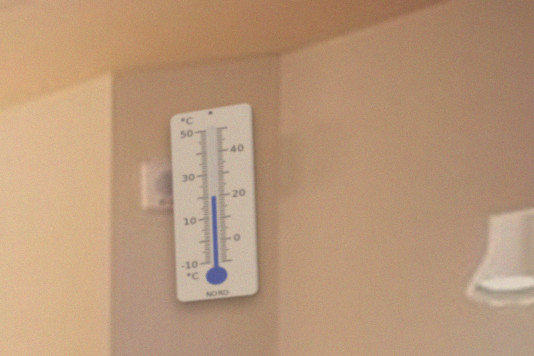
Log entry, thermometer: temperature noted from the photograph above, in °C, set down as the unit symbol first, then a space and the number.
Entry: °C 20
